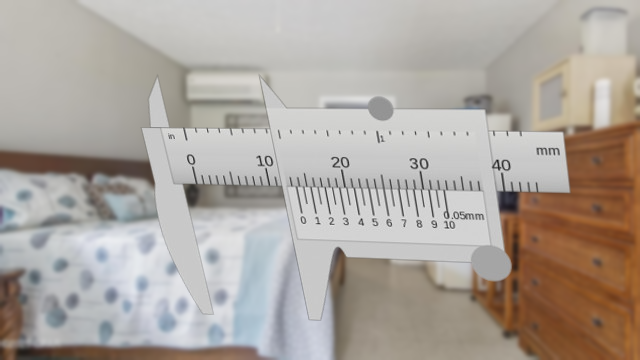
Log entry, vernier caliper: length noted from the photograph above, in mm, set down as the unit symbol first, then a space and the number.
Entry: mm 13.6
